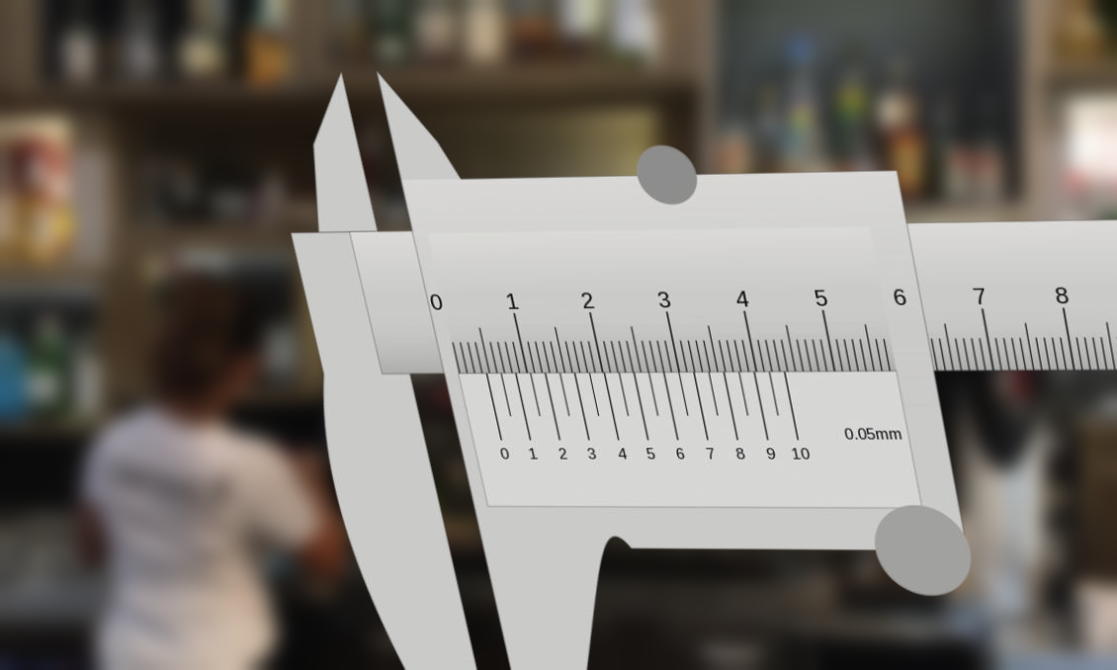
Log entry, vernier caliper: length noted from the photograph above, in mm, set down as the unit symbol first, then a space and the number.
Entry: mm 4.6
